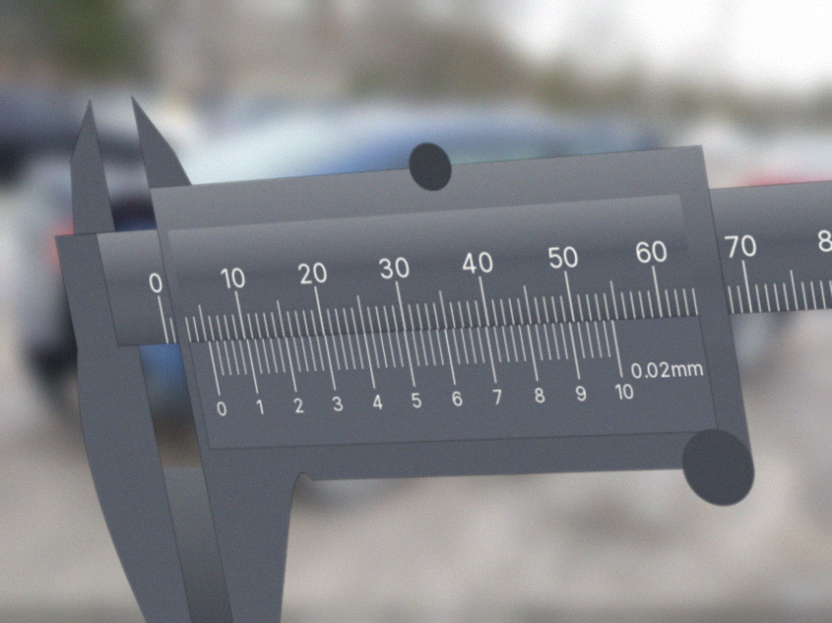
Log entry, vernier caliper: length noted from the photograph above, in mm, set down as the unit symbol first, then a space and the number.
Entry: mm 5.4
